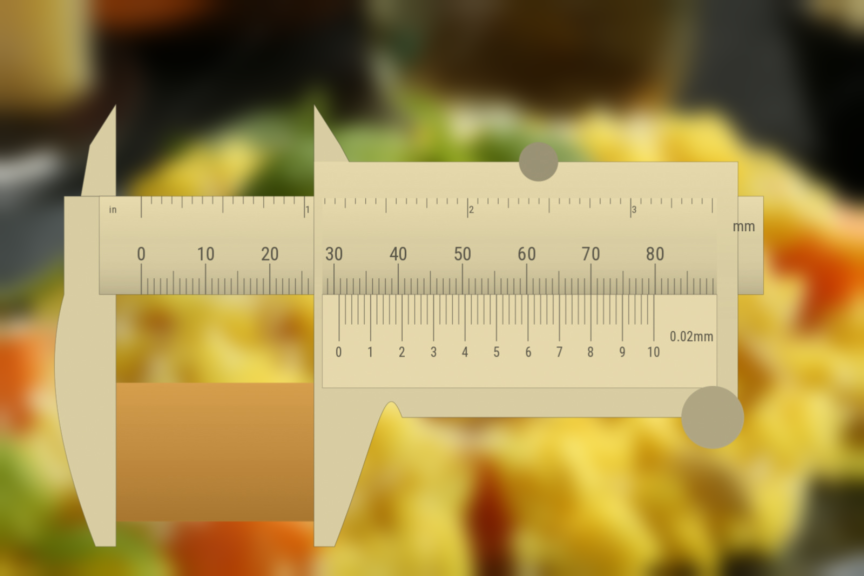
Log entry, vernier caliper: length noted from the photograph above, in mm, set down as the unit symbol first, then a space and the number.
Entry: mm 30.8
